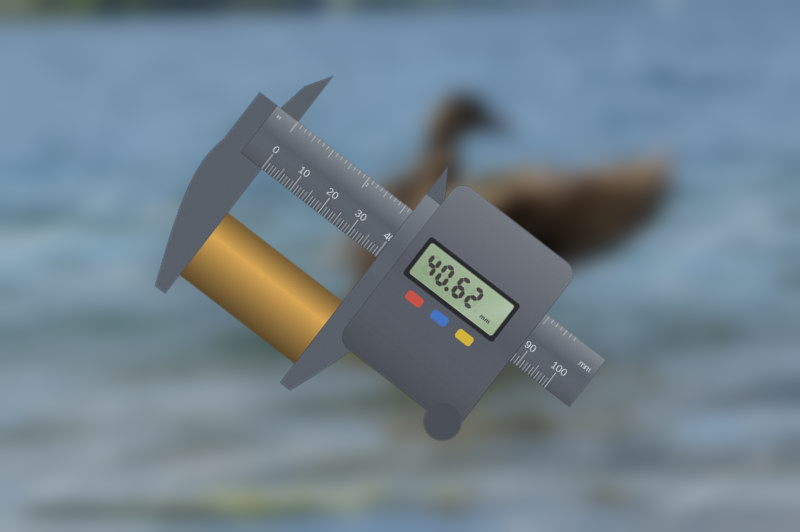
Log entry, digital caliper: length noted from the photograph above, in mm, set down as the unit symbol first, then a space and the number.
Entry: mm 40.62
